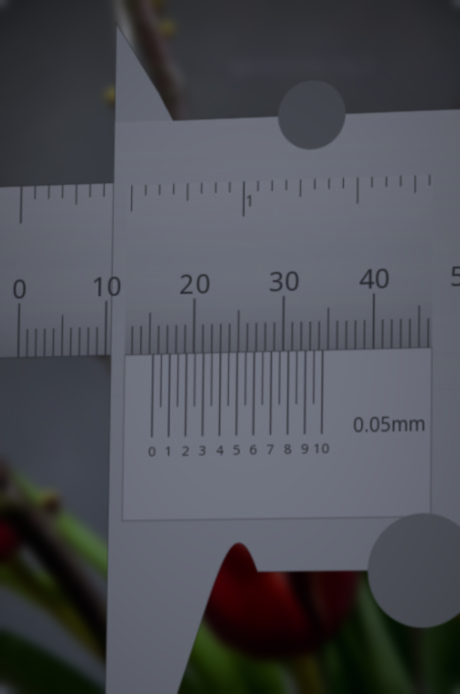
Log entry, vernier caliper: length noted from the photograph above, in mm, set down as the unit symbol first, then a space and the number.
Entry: mm 15.4
